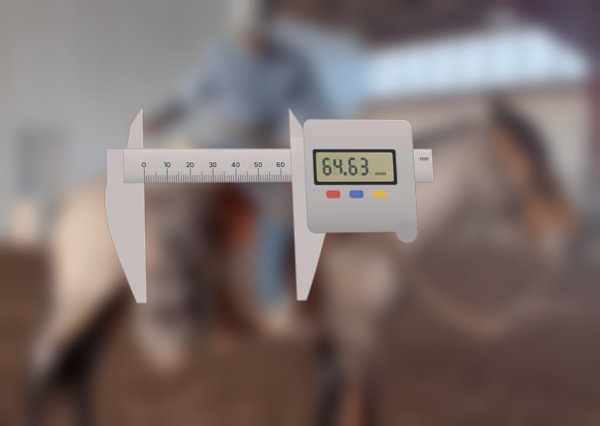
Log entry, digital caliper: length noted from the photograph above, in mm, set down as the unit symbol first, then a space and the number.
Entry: mm 64.63
